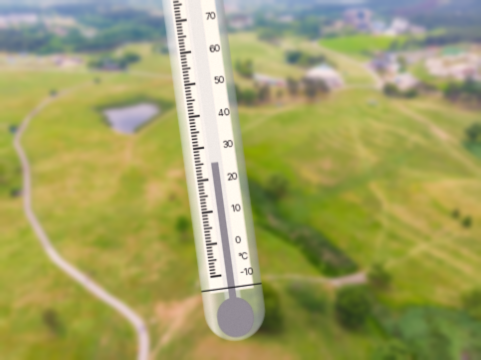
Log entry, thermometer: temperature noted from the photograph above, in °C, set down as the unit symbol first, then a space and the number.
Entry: °C 25
